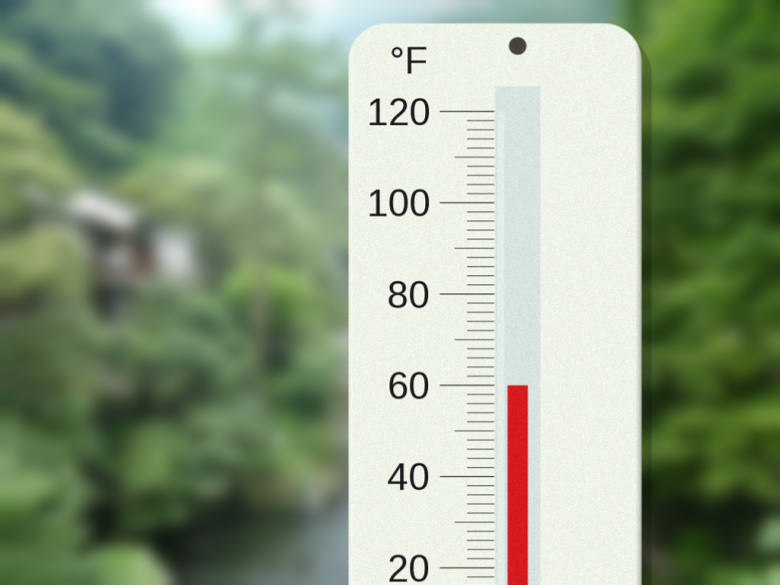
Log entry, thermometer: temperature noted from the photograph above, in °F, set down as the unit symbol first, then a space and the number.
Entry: °F 60
